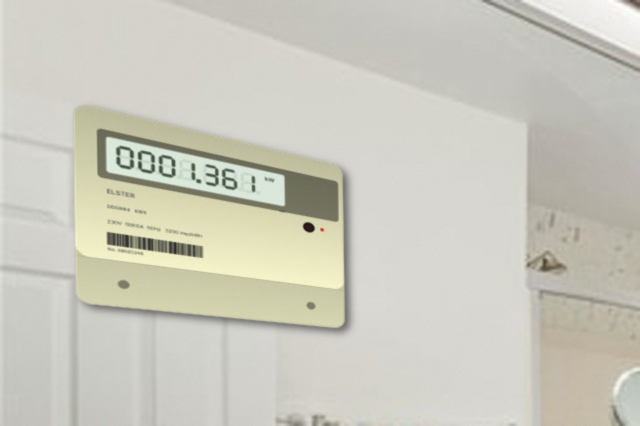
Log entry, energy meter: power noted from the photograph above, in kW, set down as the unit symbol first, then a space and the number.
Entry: kW 1.361
